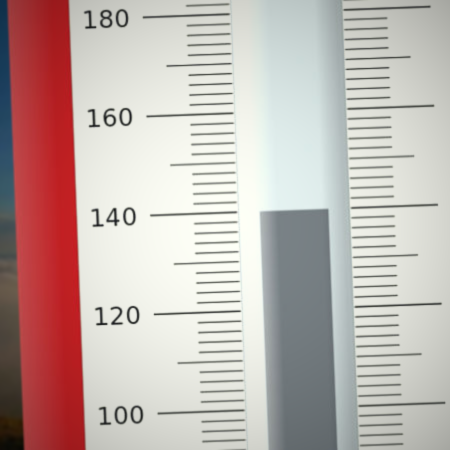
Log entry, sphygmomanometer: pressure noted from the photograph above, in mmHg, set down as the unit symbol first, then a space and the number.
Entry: mmHg 140
